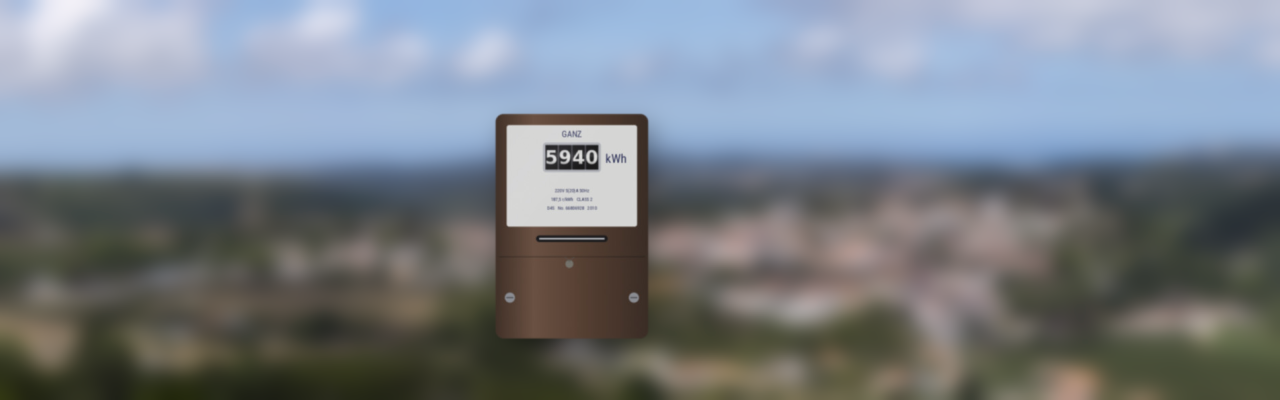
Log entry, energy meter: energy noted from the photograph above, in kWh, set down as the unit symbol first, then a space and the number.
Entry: kWh 5940
